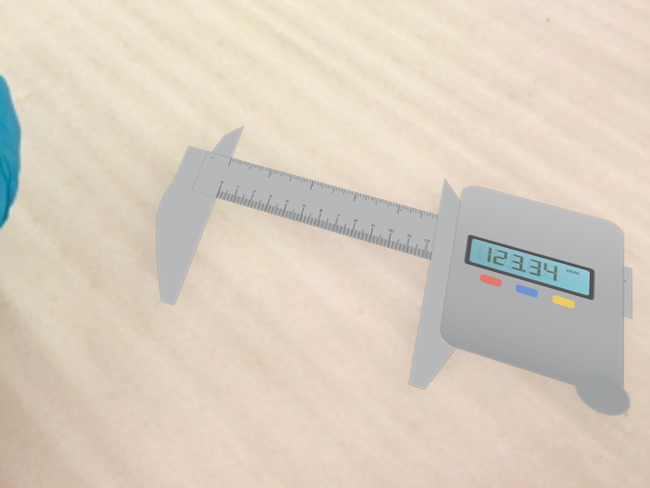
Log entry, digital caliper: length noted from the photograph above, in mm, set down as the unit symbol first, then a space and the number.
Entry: mm 123.34
